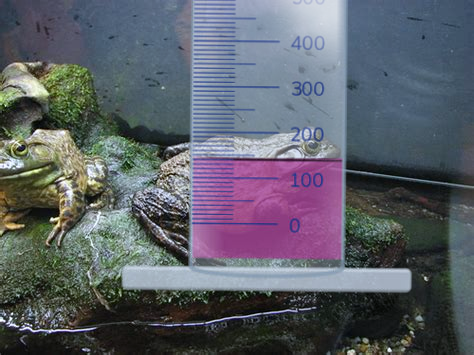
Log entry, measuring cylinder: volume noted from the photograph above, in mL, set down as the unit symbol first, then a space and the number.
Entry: mL 140
